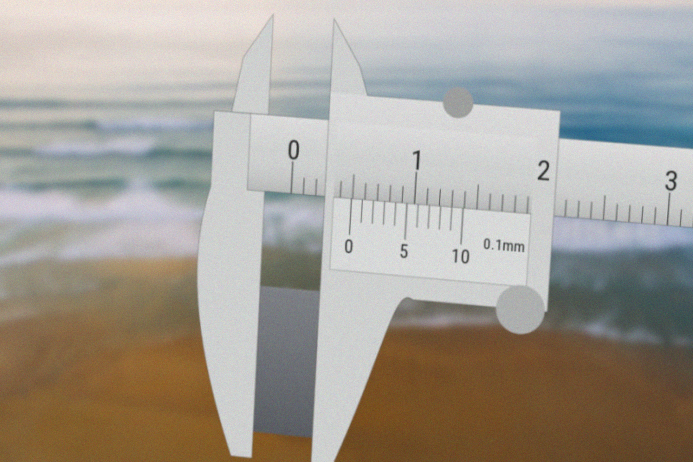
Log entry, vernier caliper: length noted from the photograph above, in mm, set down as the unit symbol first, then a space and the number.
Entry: mm 4.9
